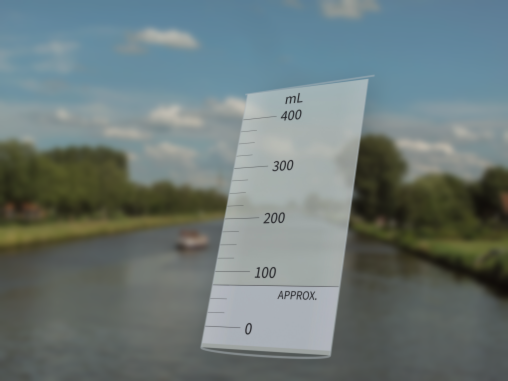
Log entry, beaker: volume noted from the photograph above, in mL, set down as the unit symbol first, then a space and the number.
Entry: mL 75
